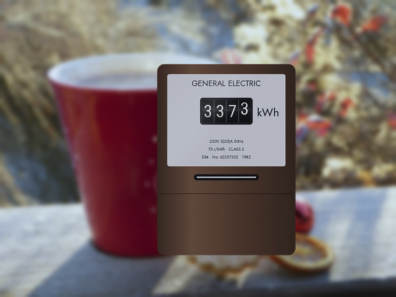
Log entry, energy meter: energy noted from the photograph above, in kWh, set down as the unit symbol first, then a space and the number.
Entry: kWh 3373
